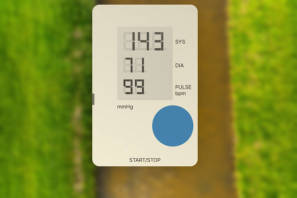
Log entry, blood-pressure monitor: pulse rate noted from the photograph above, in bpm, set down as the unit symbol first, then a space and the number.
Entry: bpm 99
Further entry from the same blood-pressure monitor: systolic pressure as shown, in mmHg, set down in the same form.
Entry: mmHg 143
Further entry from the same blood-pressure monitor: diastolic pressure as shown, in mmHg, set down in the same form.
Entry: mmHg 71
